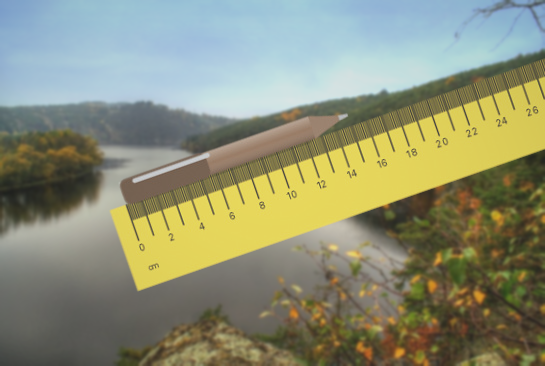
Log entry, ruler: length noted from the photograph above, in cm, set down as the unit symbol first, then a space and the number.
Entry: cm 15
